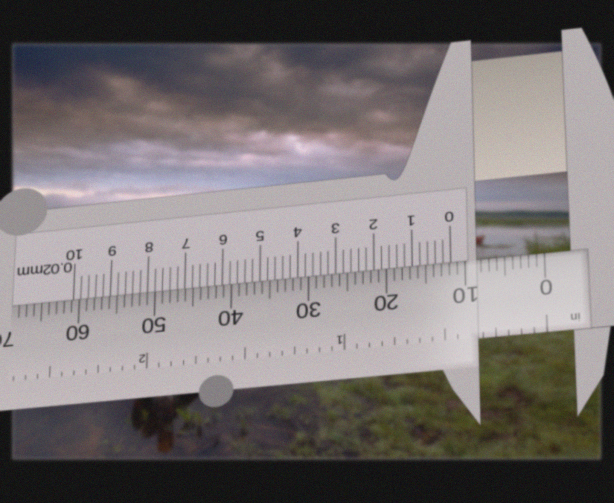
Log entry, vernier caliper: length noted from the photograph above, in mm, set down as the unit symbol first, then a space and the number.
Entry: mm 11.8
